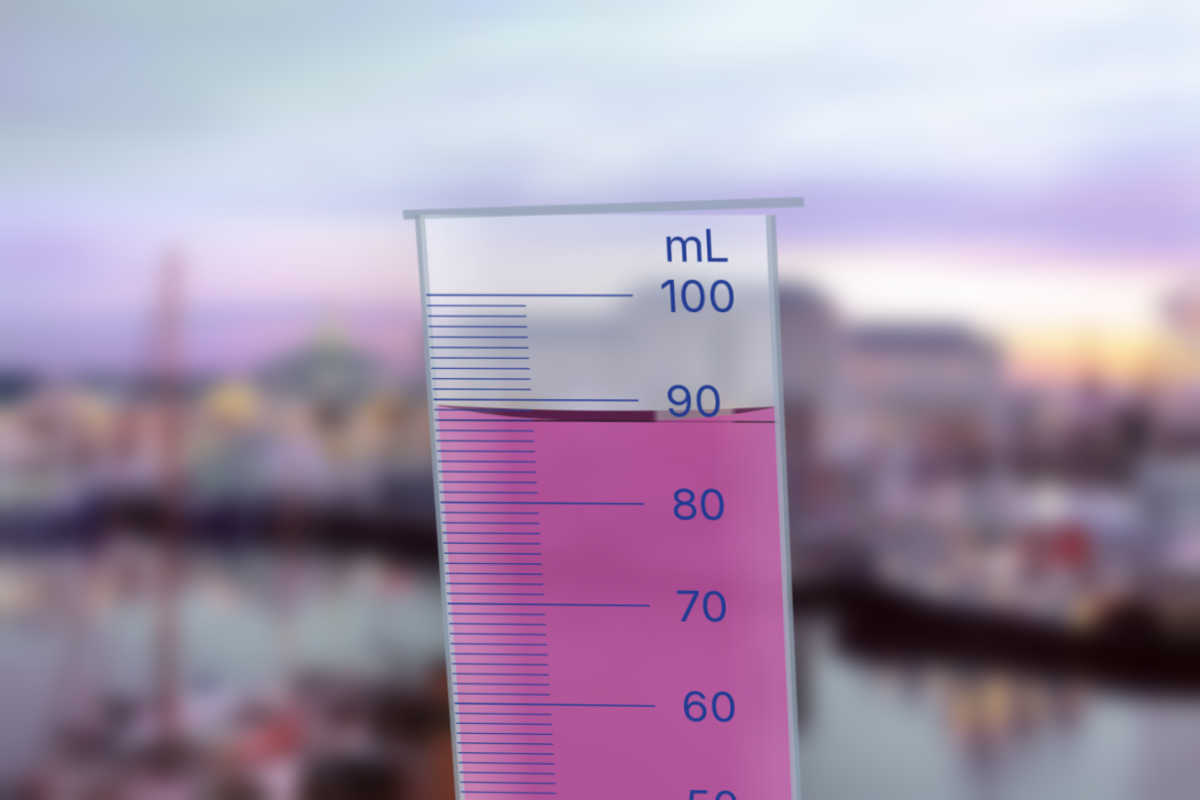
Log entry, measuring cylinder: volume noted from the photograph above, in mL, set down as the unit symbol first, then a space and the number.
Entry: mL 88
